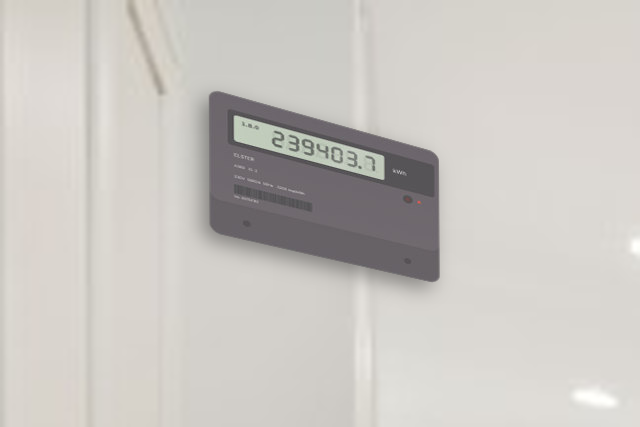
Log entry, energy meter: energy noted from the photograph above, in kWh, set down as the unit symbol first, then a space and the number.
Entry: kWh 239403.7
